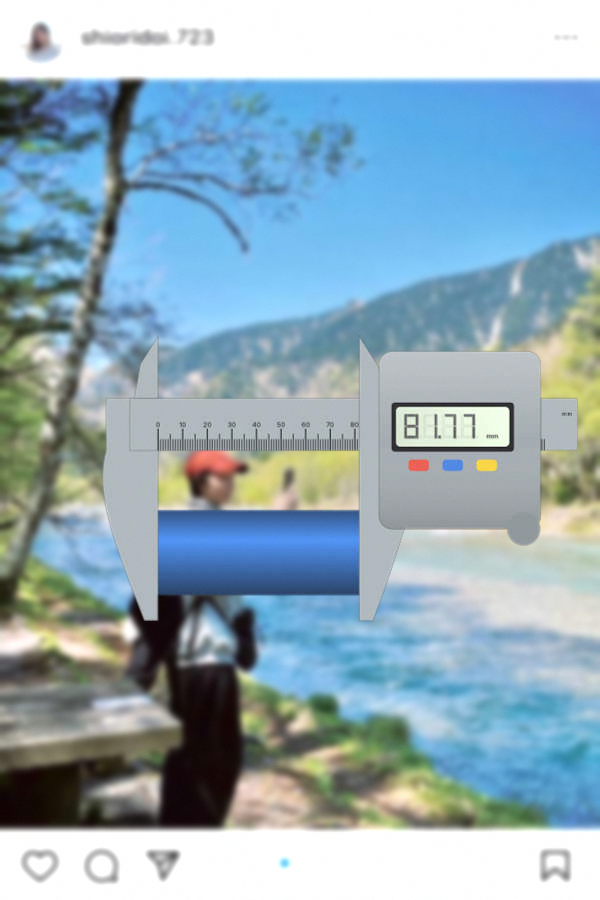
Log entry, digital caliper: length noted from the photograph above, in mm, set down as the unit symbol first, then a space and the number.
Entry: mm 81.77
